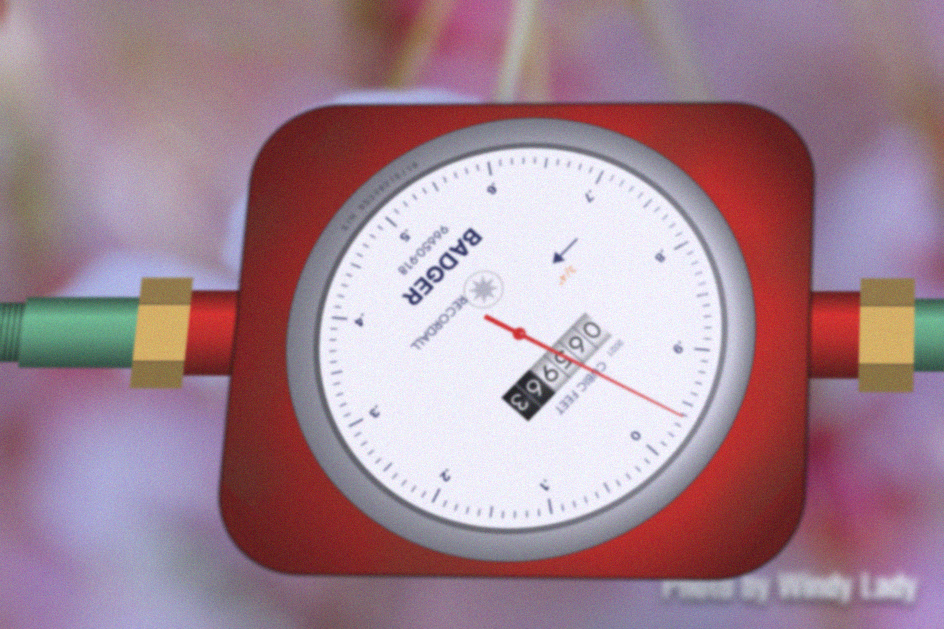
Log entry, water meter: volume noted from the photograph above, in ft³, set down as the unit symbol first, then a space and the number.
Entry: ft³ 65962.96
